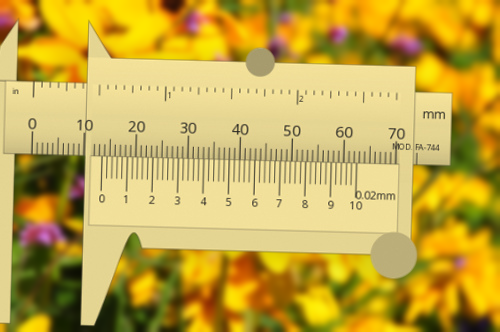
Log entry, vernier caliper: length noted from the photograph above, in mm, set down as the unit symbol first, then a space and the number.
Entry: mm 13.5
